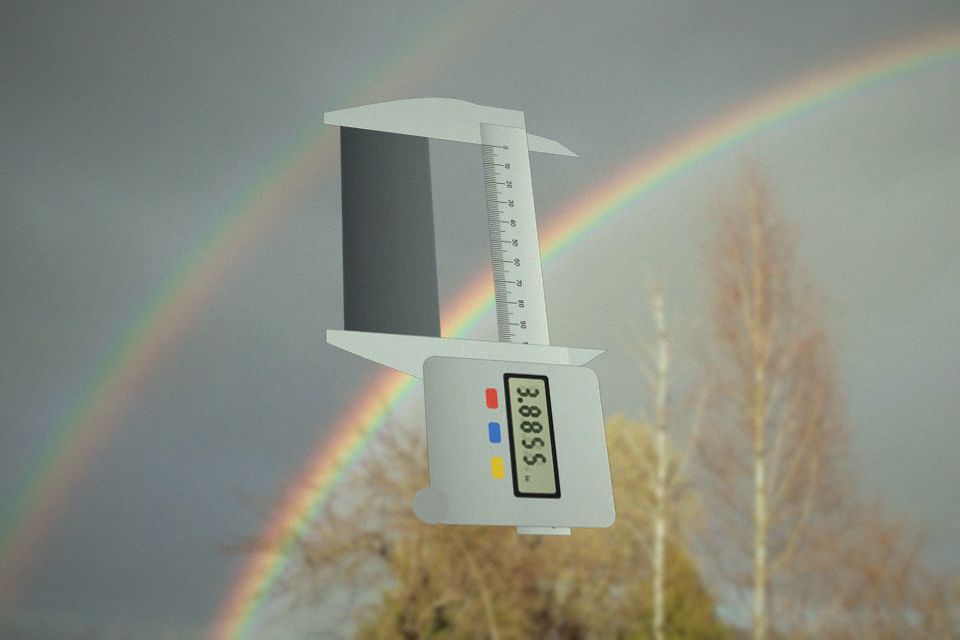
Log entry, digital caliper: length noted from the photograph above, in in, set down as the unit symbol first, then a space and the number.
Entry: in 3.8855
